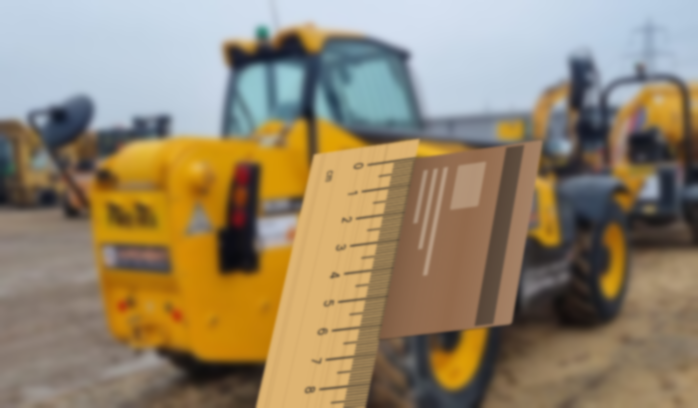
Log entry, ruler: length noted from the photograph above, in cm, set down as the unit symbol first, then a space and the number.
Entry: cm 6.5
